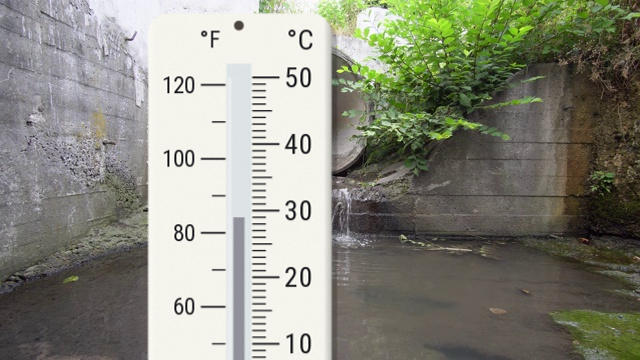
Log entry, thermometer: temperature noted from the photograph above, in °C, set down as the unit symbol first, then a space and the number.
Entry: °C 29
